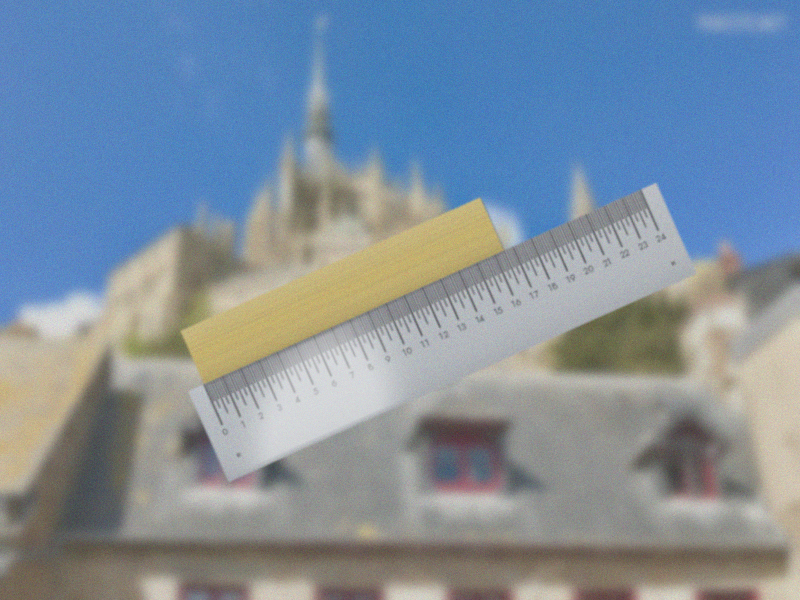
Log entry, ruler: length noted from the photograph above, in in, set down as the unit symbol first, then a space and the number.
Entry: in 16.5
